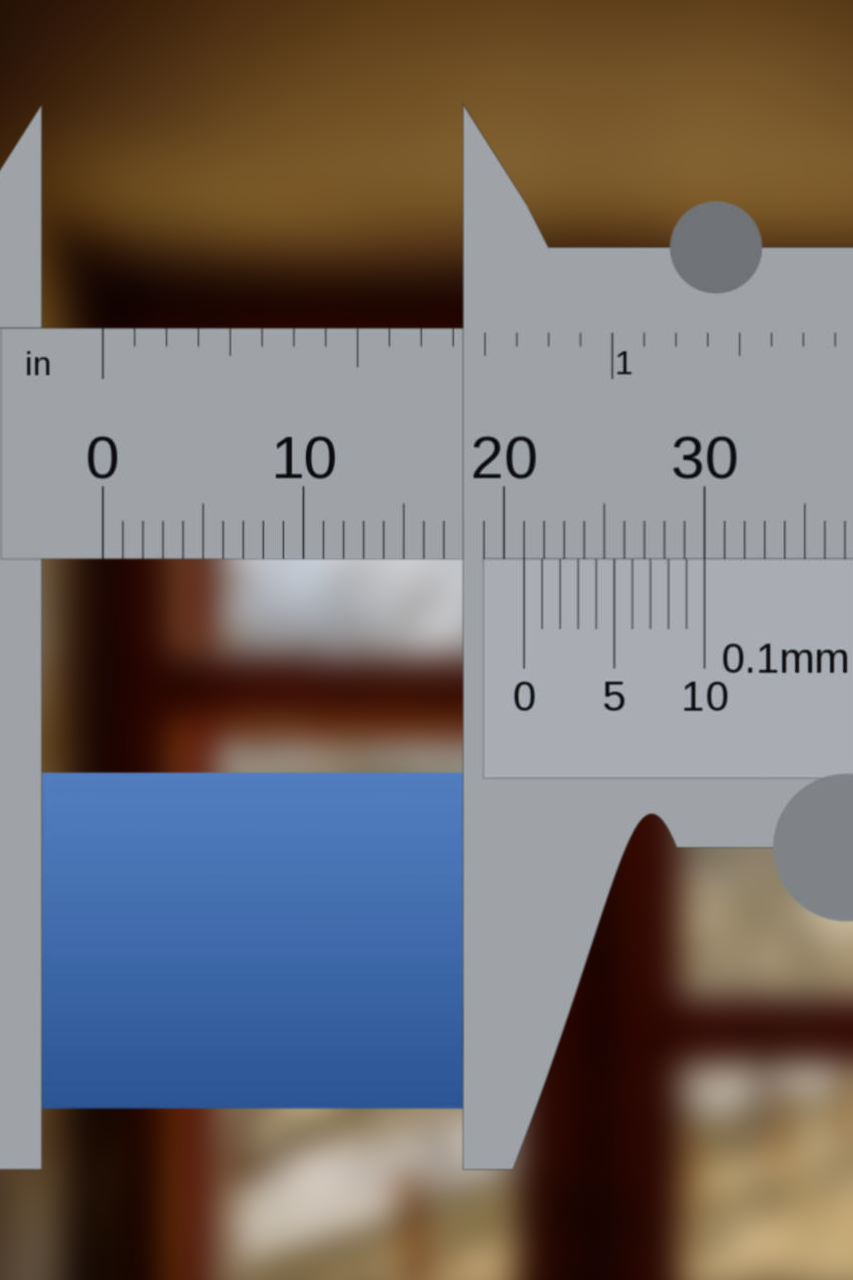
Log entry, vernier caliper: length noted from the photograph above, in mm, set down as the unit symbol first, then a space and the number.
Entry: mm 21.0
